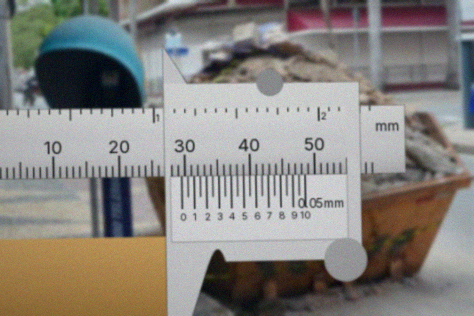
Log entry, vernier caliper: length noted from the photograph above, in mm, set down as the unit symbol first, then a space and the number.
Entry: mm 29.5
